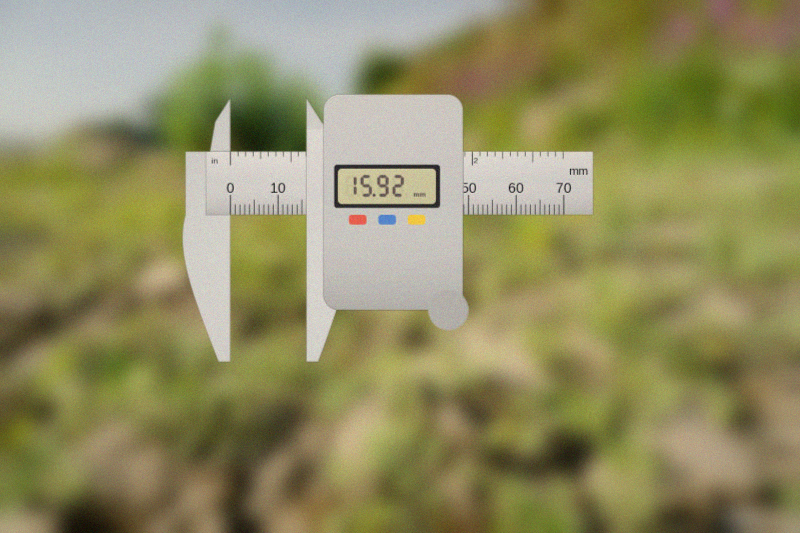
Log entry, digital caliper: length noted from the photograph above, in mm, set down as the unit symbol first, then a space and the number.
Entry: mm 15.92
